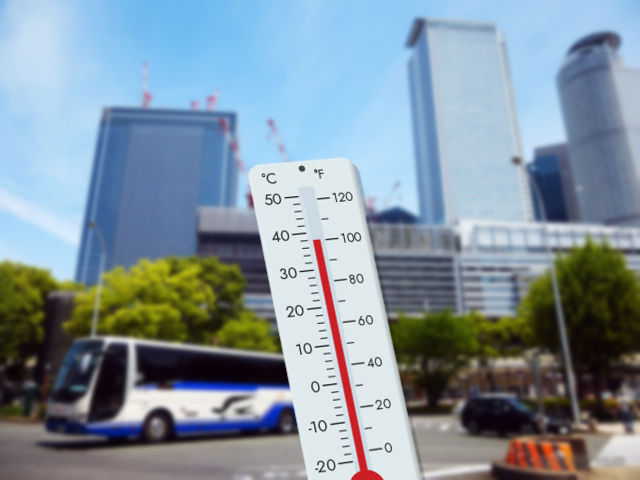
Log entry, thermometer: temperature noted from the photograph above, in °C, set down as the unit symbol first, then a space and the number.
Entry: °C 38
